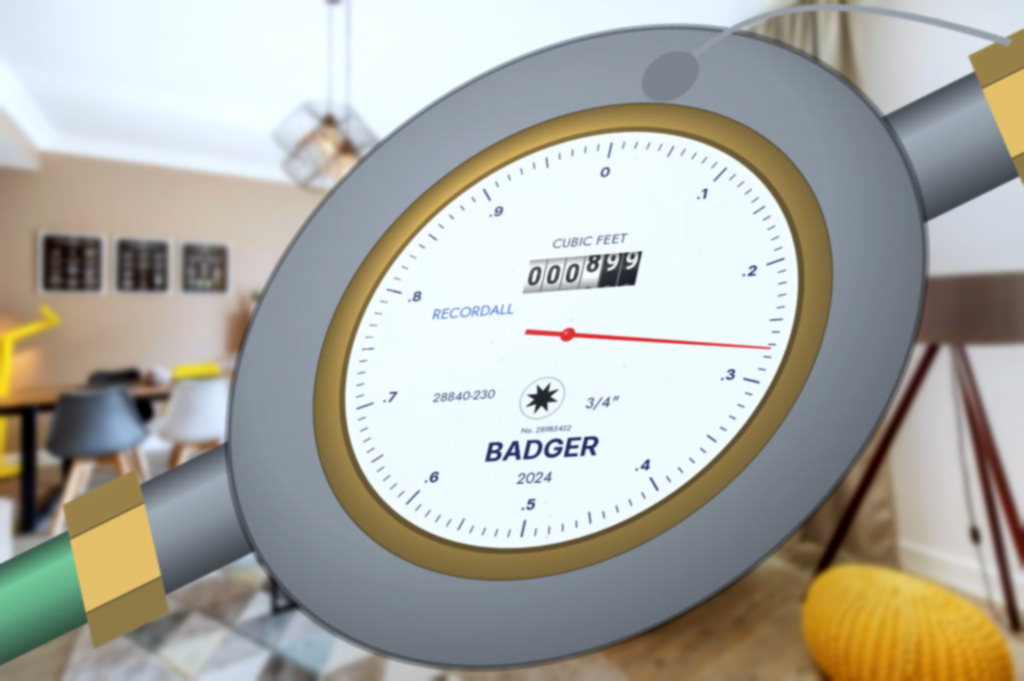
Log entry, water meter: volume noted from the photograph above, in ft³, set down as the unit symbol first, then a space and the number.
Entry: ft³ 899.27
